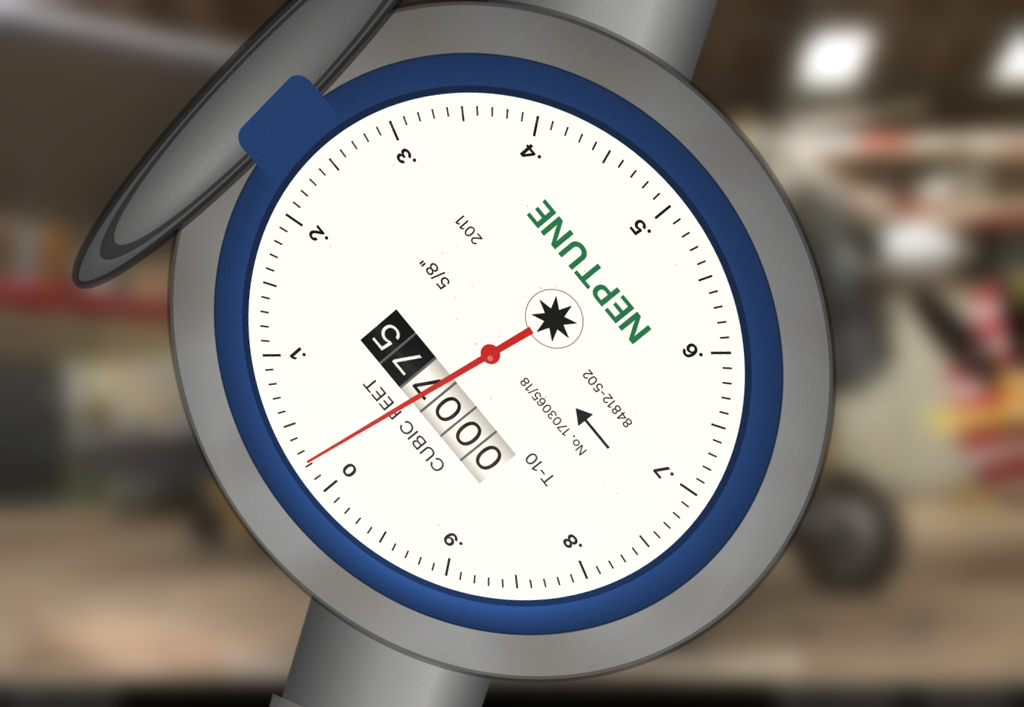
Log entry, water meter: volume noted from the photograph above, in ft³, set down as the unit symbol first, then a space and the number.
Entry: ft³ 775.02
